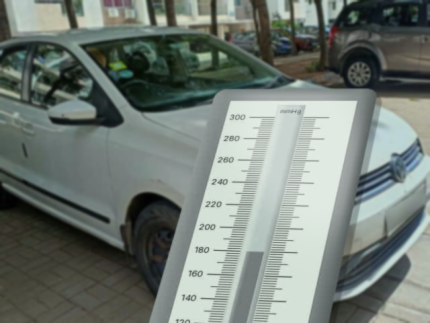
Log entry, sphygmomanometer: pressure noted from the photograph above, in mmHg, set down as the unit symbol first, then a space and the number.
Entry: mmHg 180
